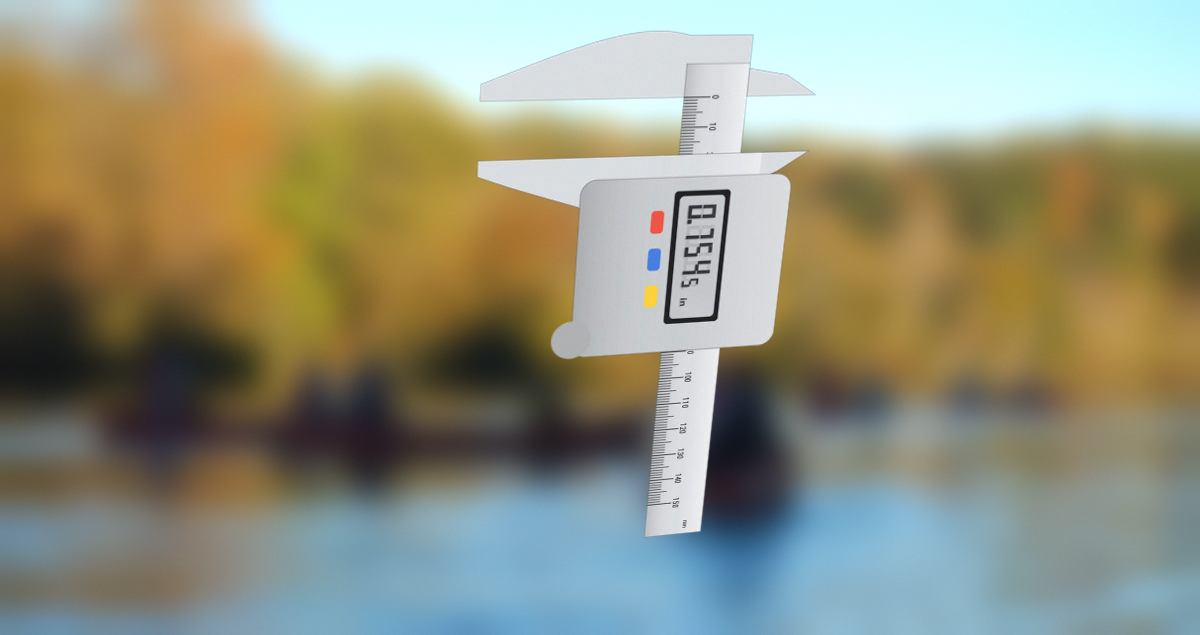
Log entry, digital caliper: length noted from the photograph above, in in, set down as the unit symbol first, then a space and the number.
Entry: in 0.7545
